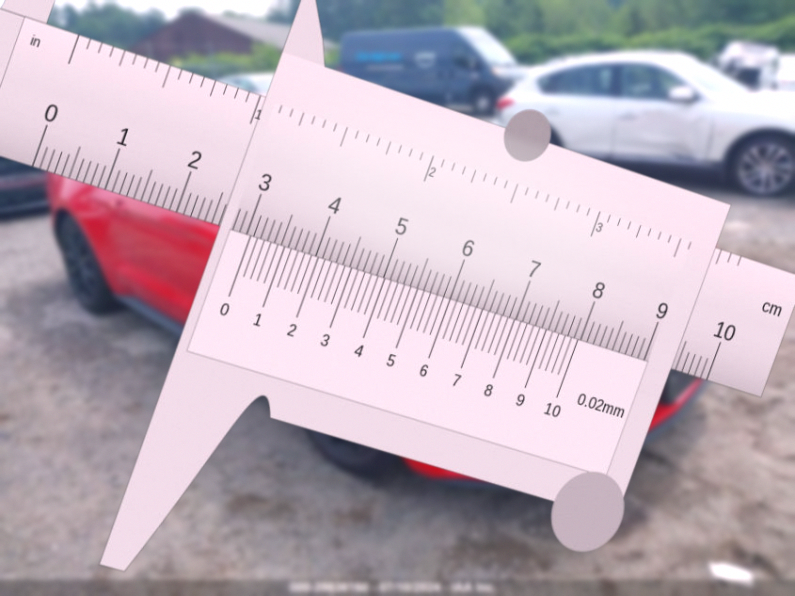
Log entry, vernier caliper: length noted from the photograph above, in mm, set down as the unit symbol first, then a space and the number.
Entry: mm 30.6
